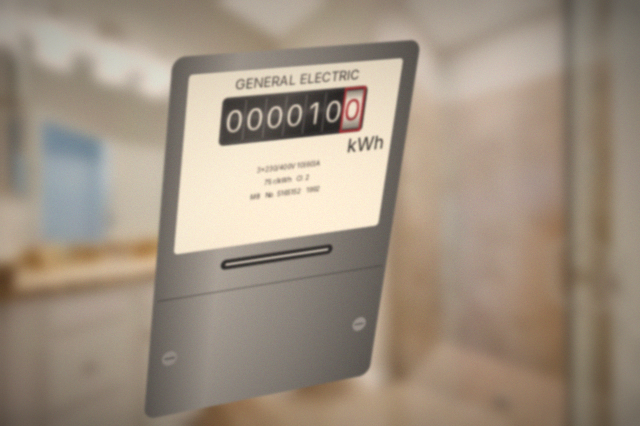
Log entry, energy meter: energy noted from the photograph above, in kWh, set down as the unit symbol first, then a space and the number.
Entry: kWh 10.0
